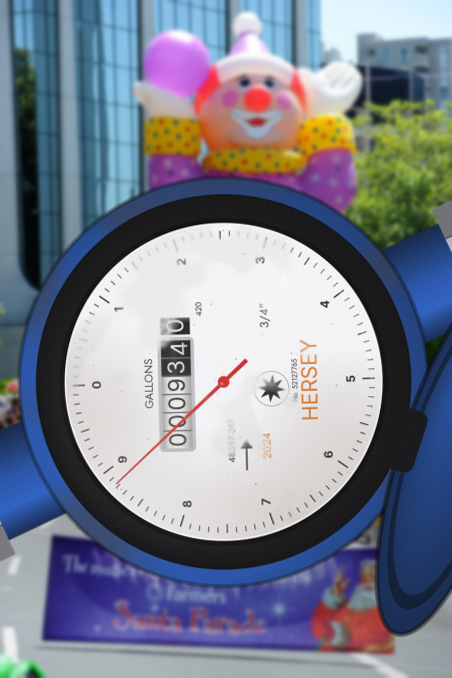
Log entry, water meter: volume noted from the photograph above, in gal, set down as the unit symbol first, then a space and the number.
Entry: gal 9338.8
